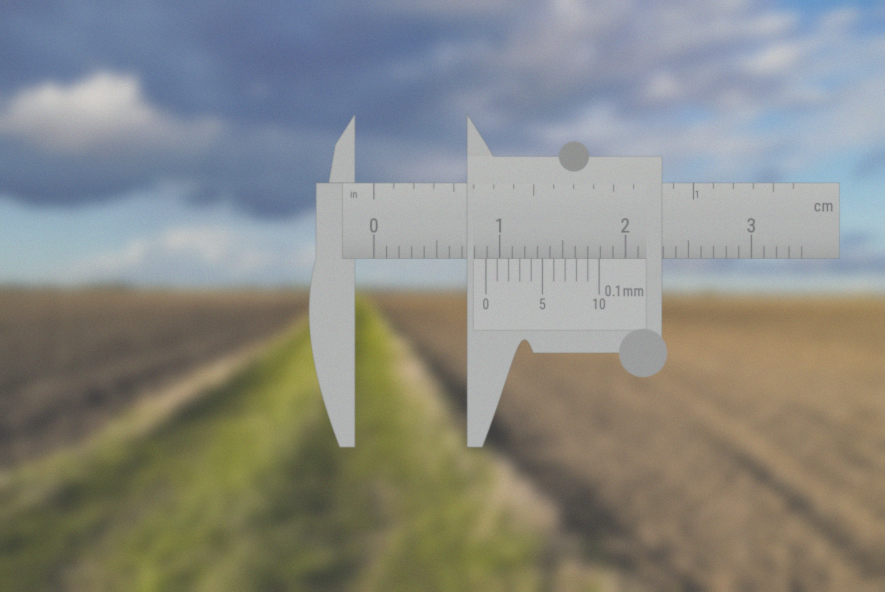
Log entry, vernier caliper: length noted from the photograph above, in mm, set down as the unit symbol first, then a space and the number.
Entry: mm 8.9
